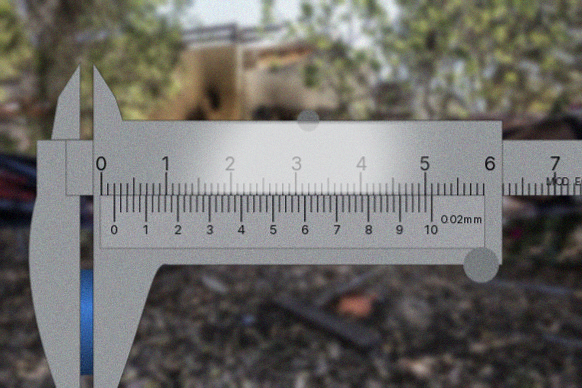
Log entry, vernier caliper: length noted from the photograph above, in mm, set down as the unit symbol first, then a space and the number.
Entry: mm 2.0
